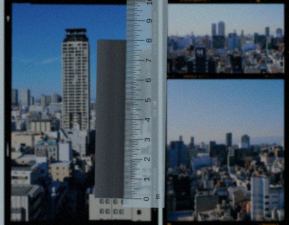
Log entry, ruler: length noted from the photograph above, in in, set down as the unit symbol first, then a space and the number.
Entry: in 8
